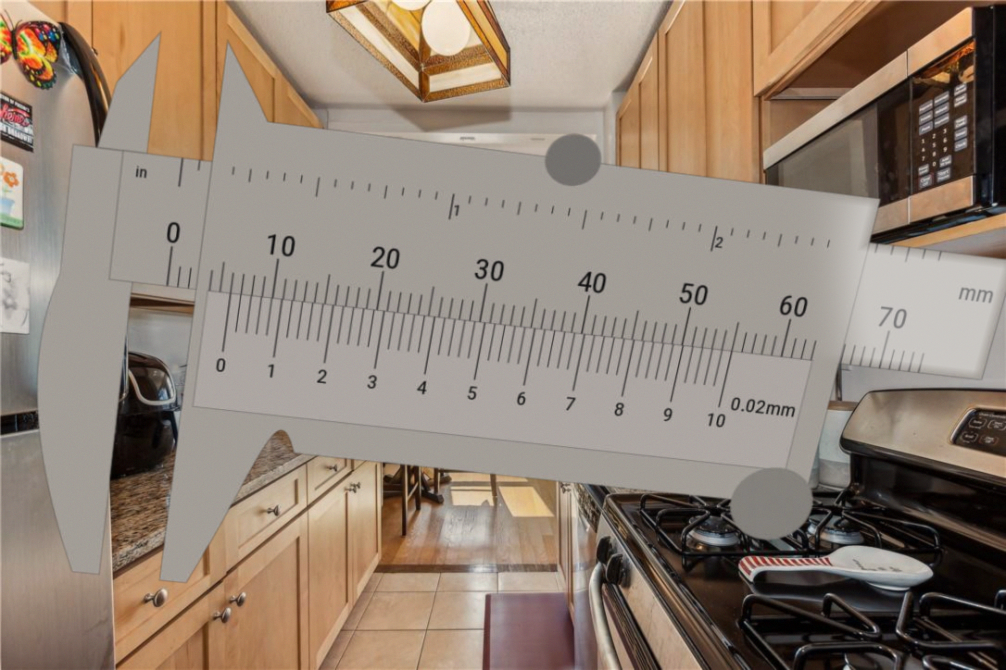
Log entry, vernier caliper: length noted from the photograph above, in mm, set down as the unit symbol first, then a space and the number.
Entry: mm 6.0
